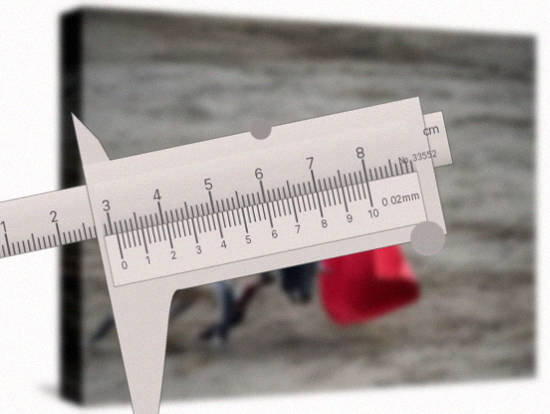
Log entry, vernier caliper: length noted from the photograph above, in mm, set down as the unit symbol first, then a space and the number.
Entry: mm 31.0
